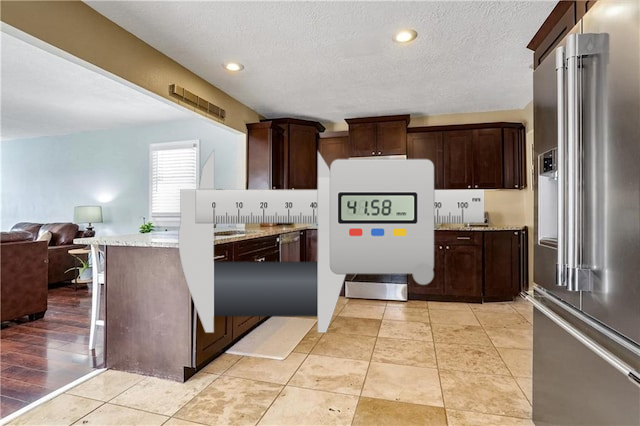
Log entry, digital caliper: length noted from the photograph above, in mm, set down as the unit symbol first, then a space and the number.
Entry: mm 41.58
